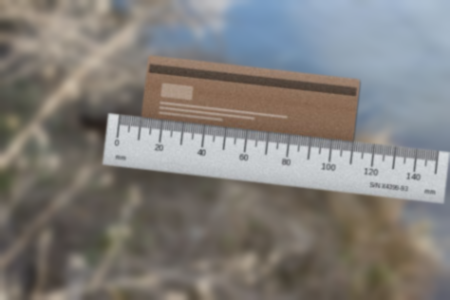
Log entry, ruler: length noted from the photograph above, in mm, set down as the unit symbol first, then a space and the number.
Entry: mm 100
